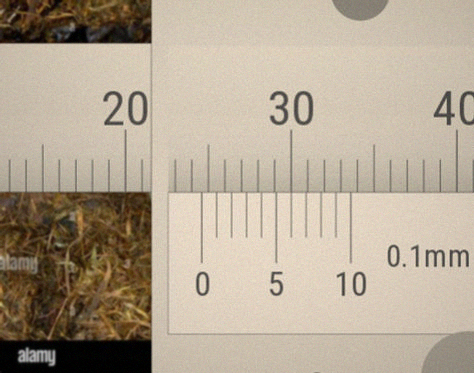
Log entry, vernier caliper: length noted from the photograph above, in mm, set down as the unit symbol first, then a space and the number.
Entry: mm 24.6
